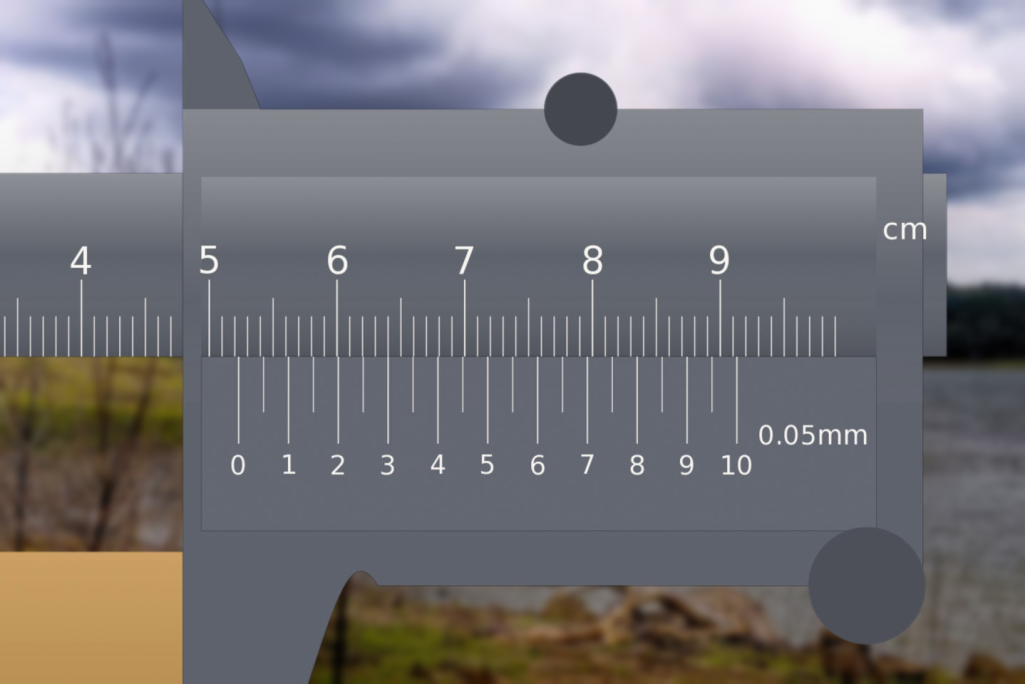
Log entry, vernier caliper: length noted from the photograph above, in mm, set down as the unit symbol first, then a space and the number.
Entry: mm 52.3
